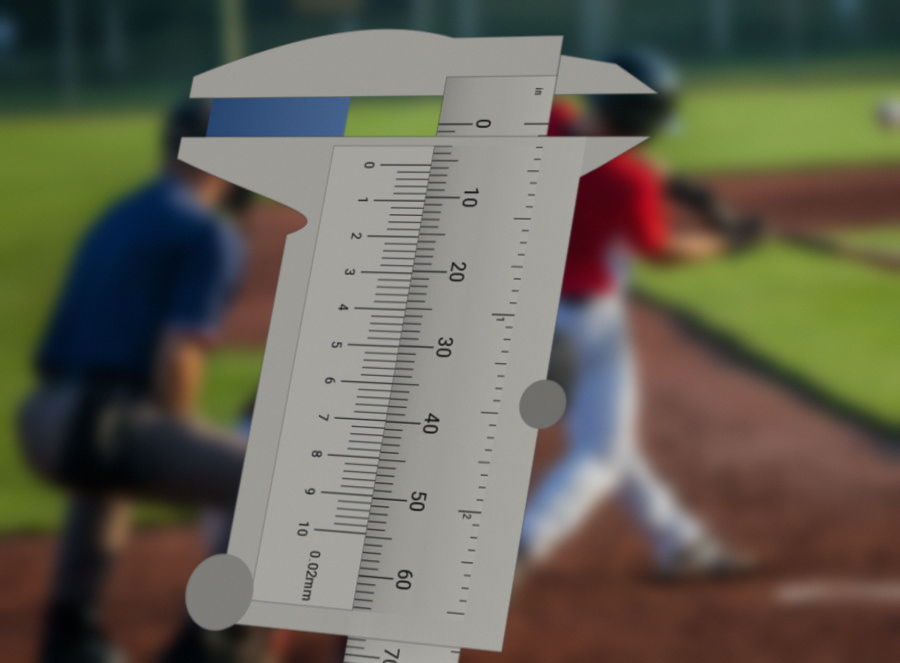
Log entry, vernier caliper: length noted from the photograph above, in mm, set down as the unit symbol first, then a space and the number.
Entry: mm 5.6
